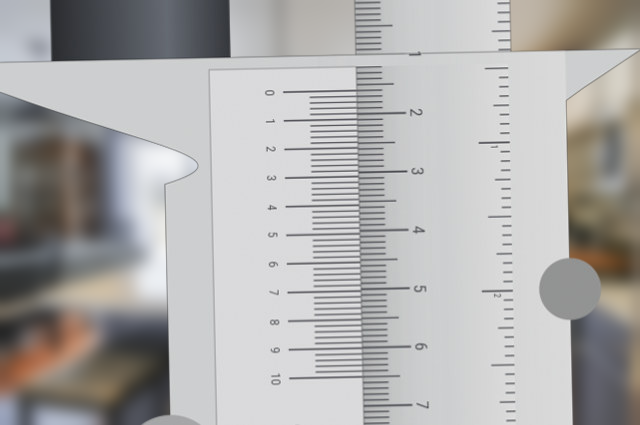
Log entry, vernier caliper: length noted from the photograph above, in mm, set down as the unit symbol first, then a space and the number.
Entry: mm 16.0
